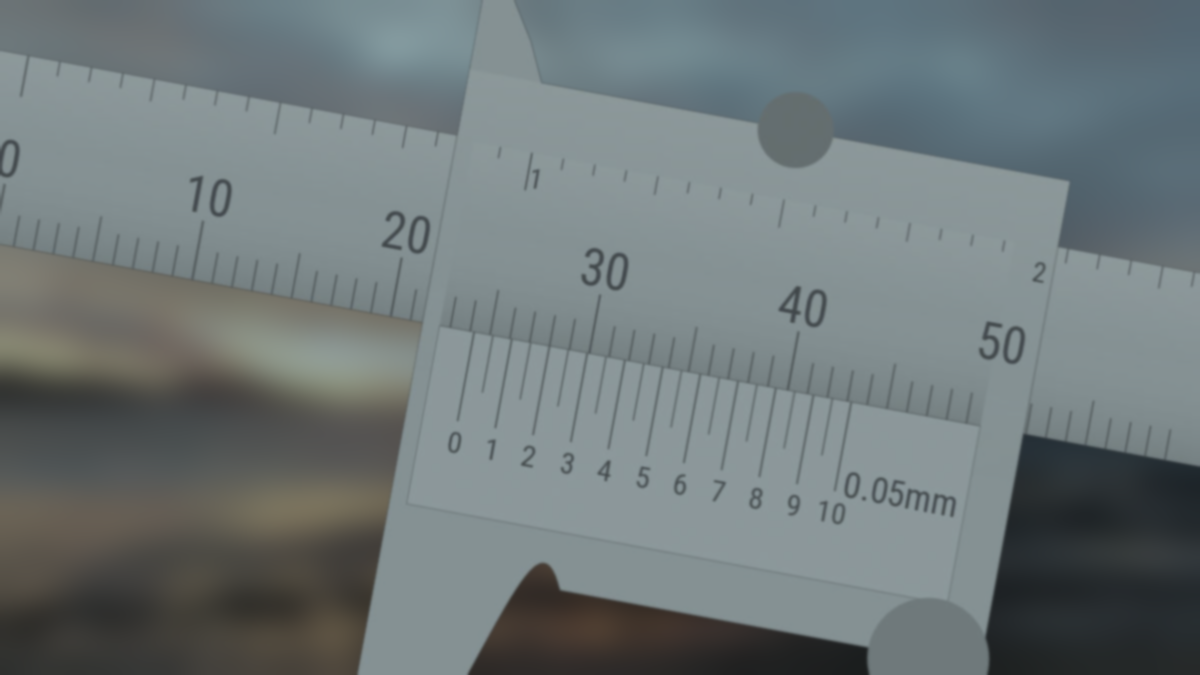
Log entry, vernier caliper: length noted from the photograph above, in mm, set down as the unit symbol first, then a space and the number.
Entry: mm 24.2
